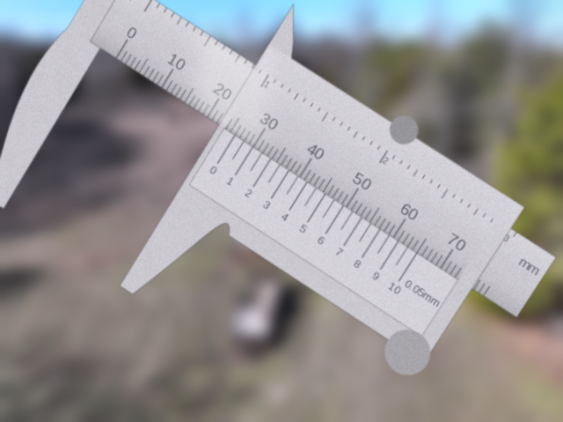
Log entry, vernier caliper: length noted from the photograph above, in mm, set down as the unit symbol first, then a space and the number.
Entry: mm 26.0
